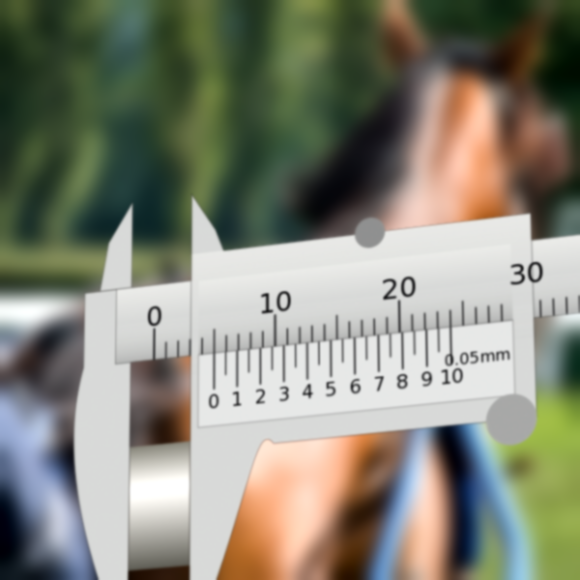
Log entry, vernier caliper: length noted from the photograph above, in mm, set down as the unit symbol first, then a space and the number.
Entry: mm 5.0
